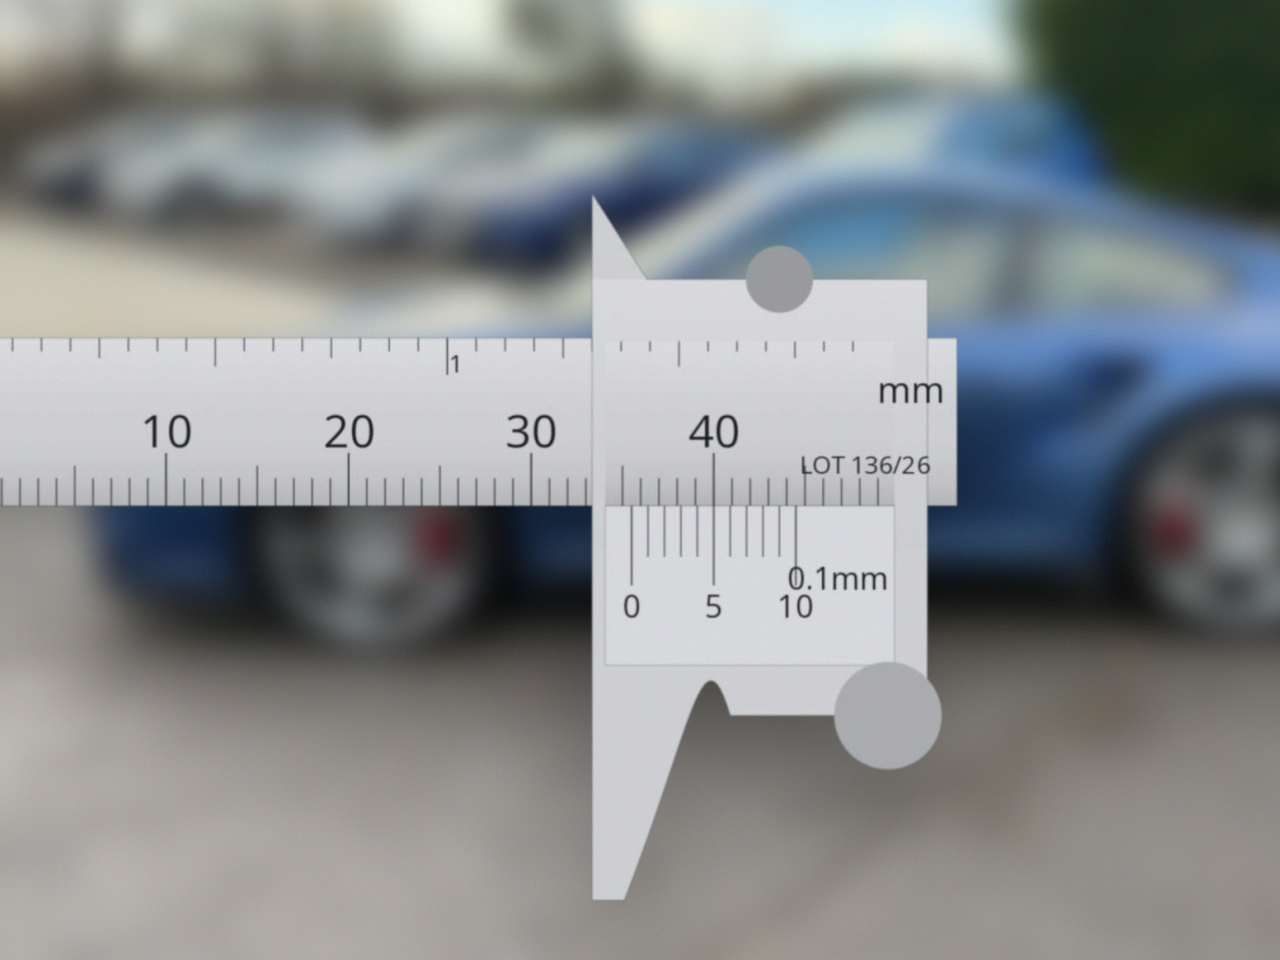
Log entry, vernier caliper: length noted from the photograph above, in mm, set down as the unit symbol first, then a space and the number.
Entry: mm 35.5
